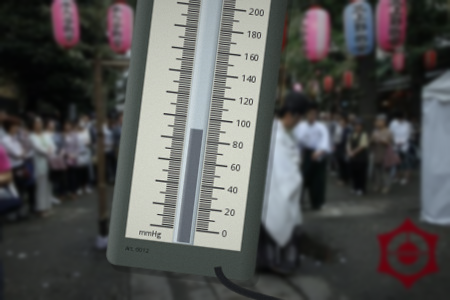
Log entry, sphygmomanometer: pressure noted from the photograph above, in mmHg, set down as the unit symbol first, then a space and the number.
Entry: mmHg 90
